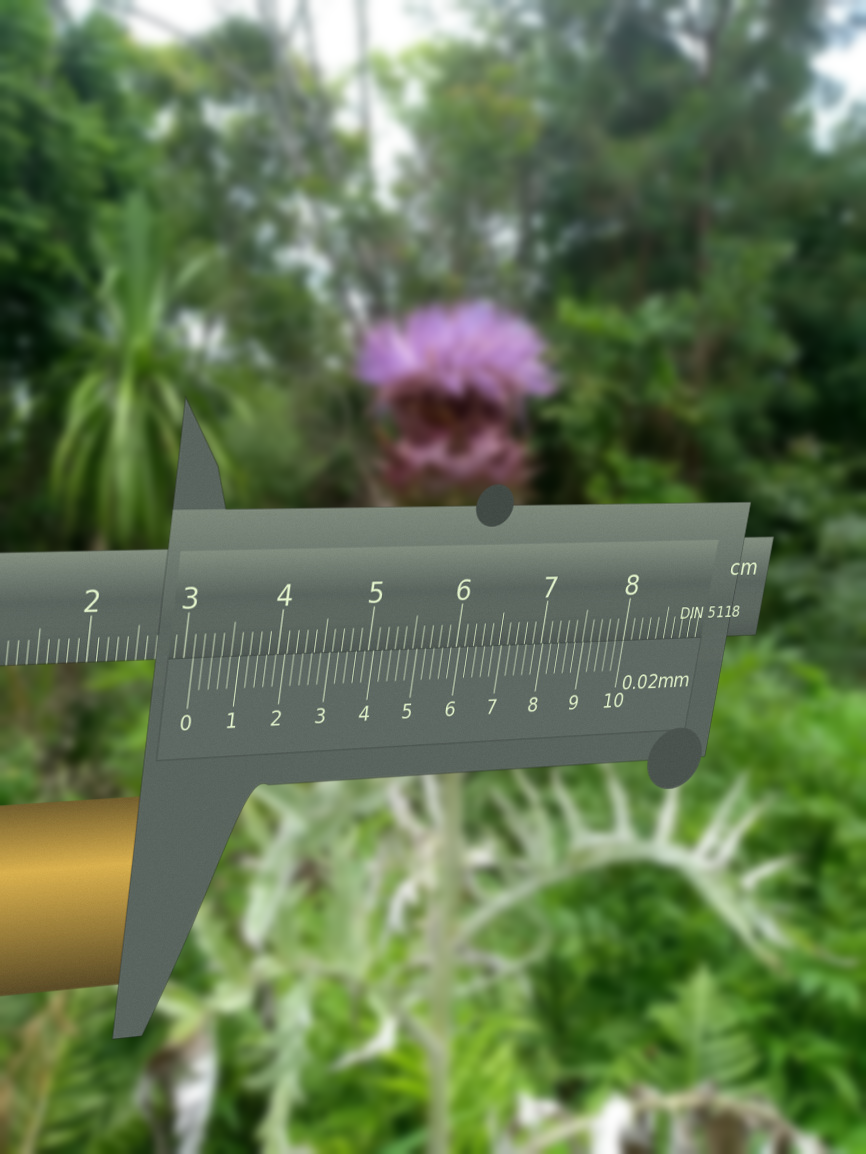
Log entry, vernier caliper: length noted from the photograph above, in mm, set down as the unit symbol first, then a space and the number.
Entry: mm 31.0
